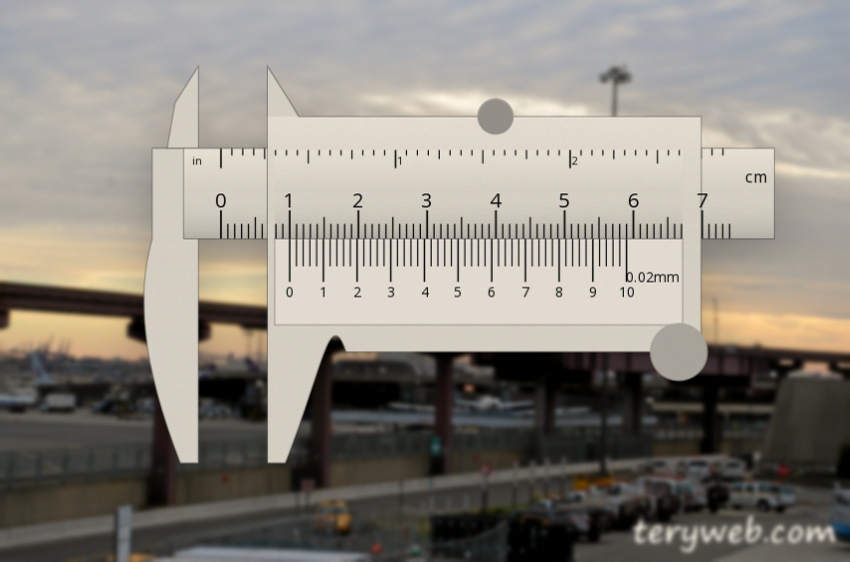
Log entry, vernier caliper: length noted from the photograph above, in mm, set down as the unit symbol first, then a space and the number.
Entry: mm 10.0
